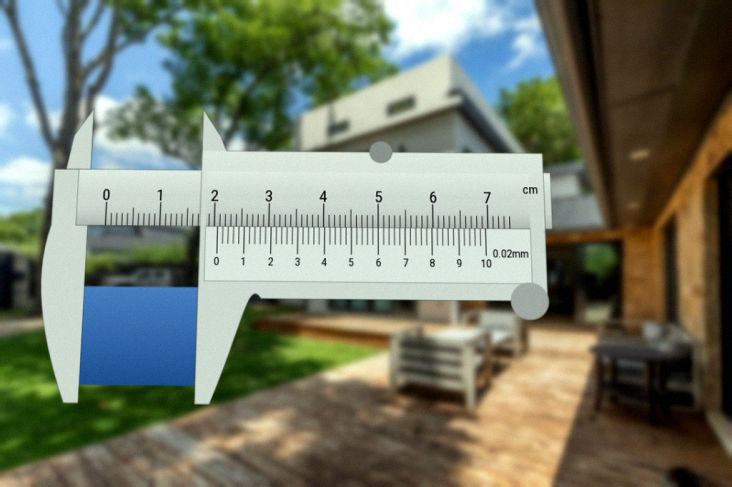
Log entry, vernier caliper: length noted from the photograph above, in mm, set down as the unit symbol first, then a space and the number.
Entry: mm 20.6
